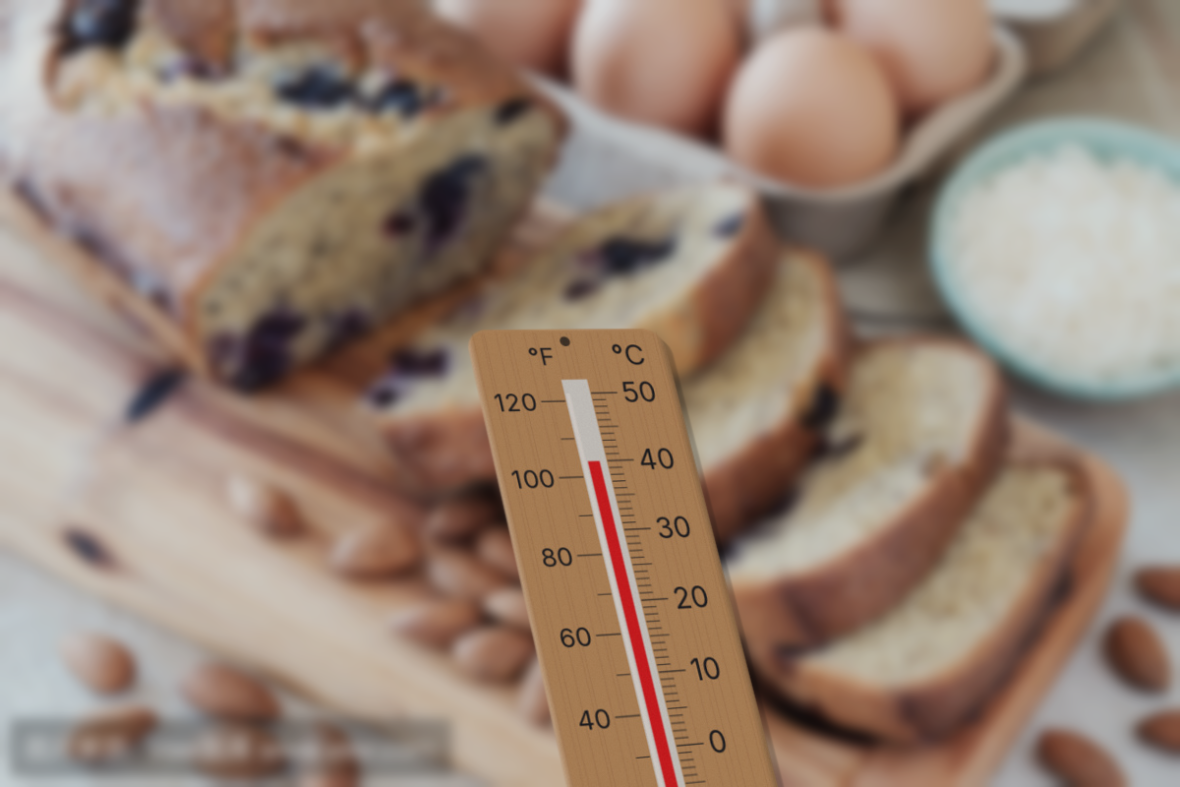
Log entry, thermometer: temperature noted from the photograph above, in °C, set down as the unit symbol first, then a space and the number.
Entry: °C 40
